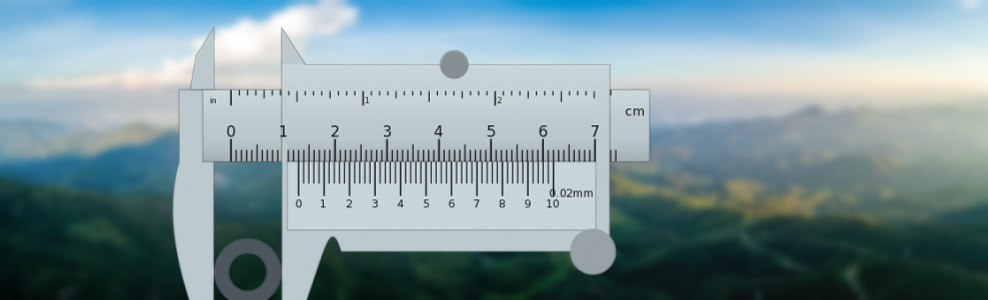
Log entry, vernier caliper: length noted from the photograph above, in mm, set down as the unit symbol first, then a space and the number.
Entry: mm 13.0
